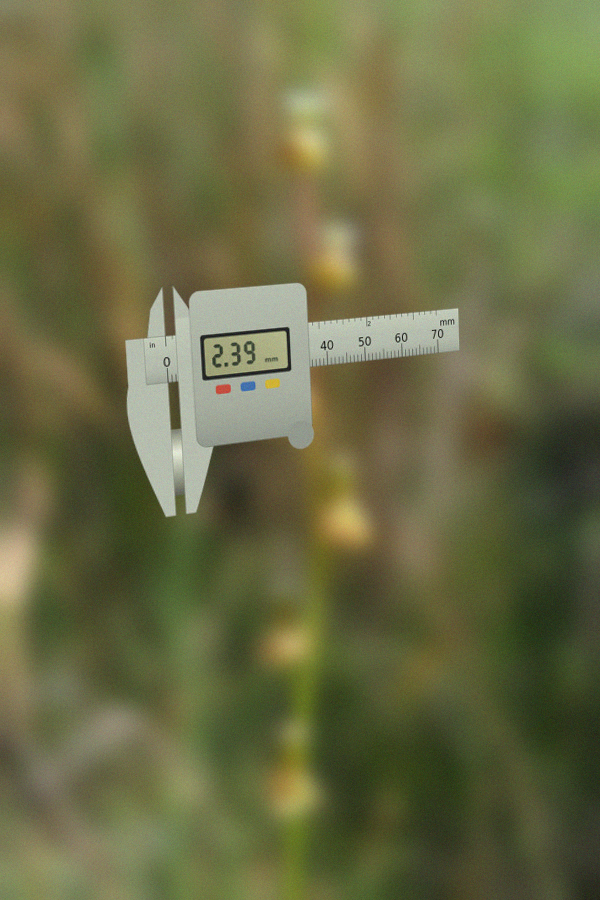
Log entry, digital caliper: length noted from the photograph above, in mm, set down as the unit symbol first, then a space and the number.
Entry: mm 2.39
